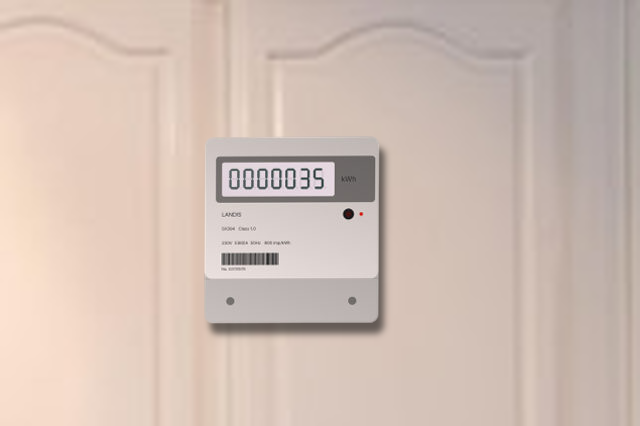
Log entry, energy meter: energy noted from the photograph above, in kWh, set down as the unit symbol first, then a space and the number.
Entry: kWh 35
